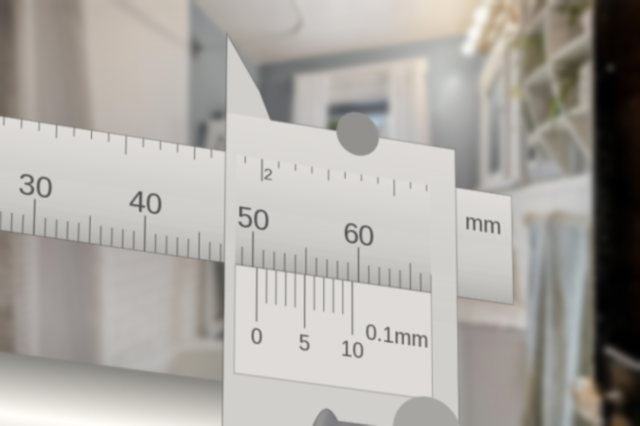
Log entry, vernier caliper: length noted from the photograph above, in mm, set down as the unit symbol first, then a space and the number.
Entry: mm 50.4
